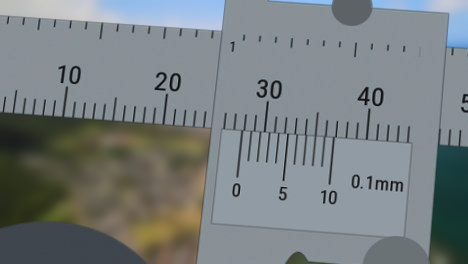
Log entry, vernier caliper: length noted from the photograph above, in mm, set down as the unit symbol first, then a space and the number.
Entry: mm 27.8
